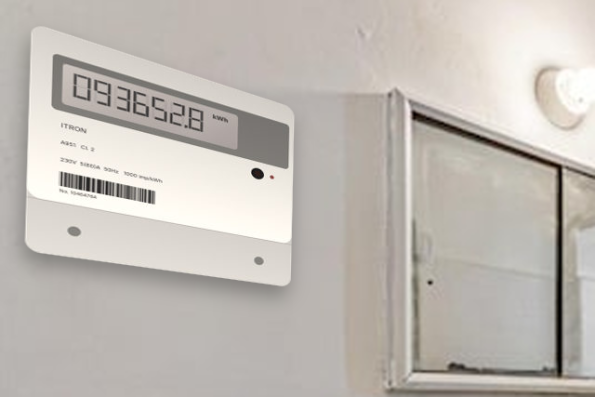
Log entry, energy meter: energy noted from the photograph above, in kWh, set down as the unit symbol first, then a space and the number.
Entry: kWh 93652.8
